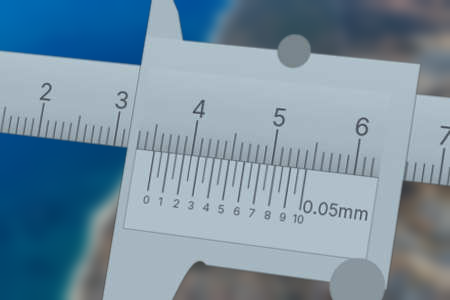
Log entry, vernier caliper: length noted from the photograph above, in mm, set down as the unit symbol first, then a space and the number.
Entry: mm 35.2
